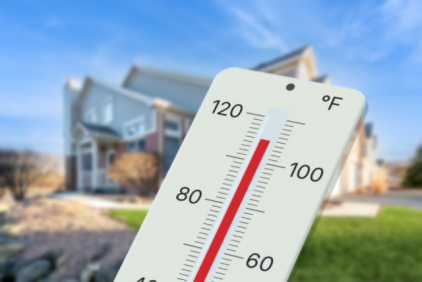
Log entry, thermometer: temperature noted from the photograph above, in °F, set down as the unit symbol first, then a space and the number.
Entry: °F 110
